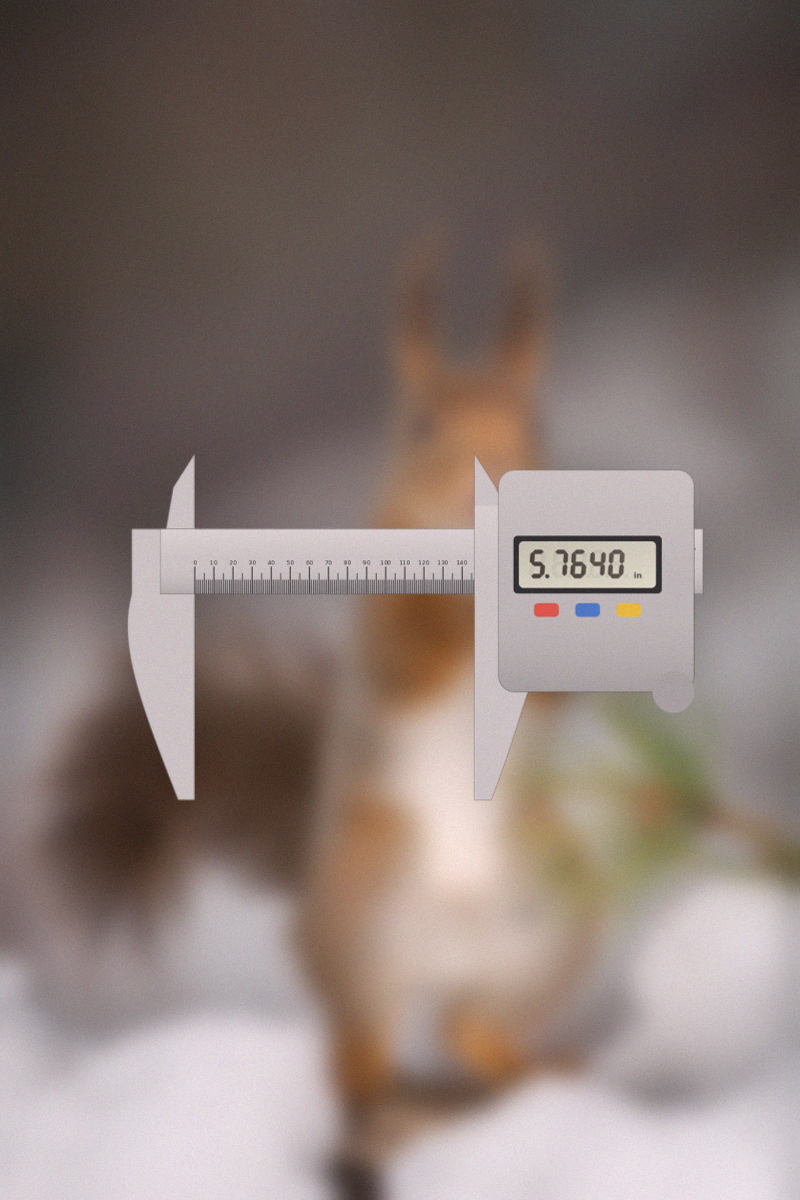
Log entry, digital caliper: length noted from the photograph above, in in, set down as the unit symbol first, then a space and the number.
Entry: in 5.7640
